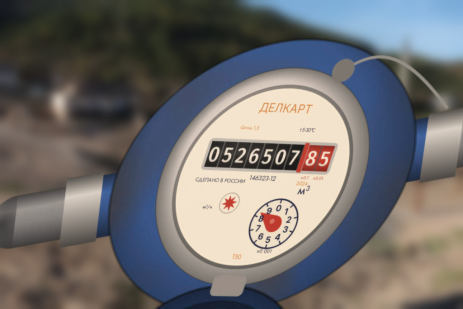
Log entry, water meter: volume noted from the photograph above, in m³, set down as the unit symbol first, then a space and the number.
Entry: m³ 526507.858
